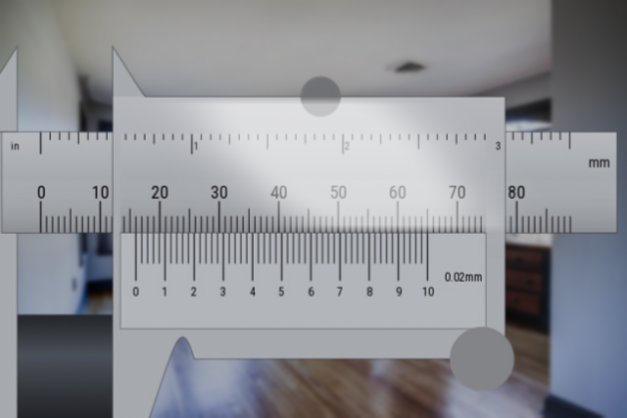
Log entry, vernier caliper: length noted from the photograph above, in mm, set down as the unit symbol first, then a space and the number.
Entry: mm 16.0
